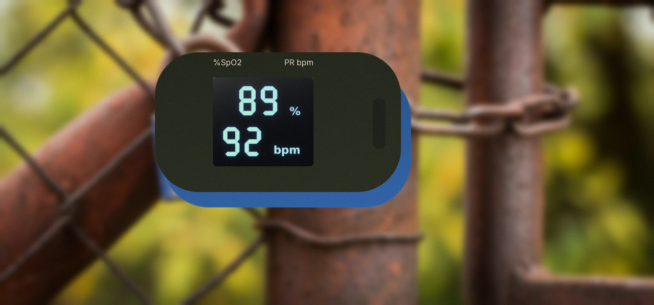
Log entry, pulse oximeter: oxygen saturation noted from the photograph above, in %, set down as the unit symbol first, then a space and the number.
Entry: % 89
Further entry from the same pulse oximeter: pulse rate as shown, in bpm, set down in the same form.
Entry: bpm 92
